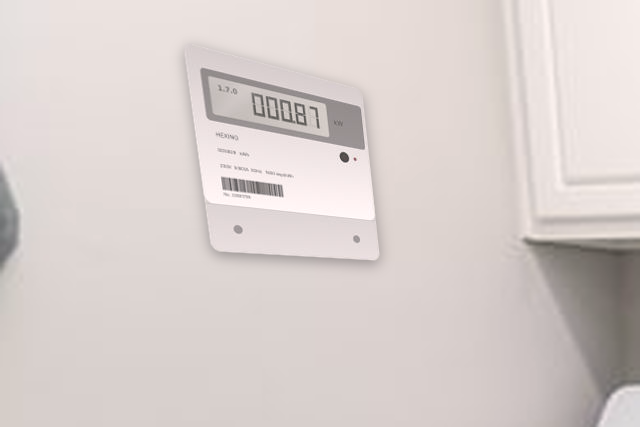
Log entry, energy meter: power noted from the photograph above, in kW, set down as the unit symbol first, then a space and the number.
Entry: kW 0.87
